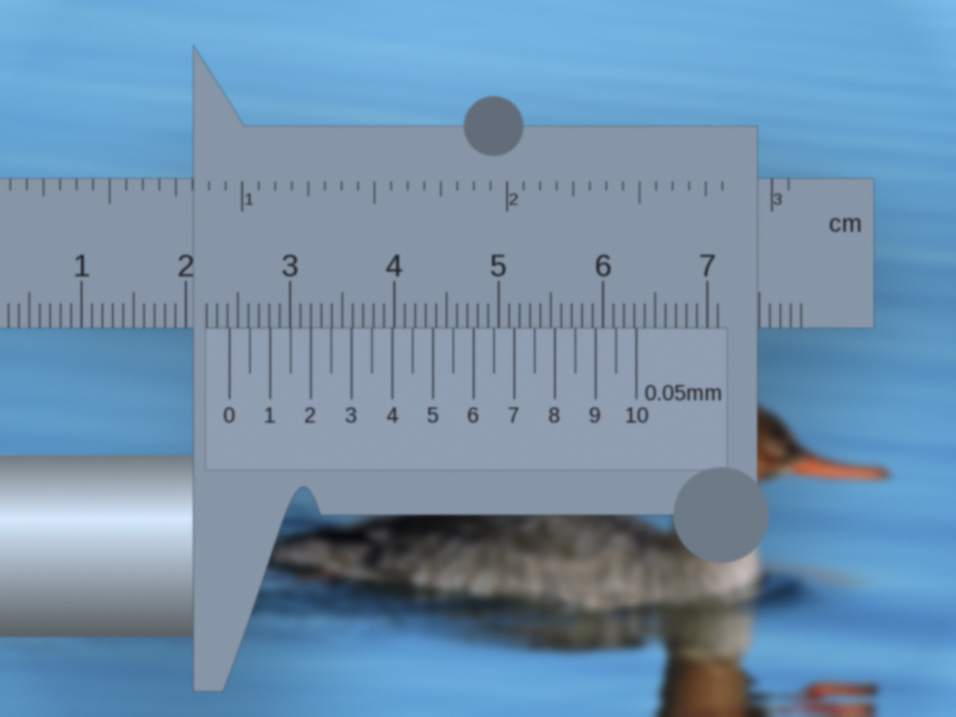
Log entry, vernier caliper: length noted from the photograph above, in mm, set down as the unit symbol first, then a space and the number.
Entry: mm 24.2
